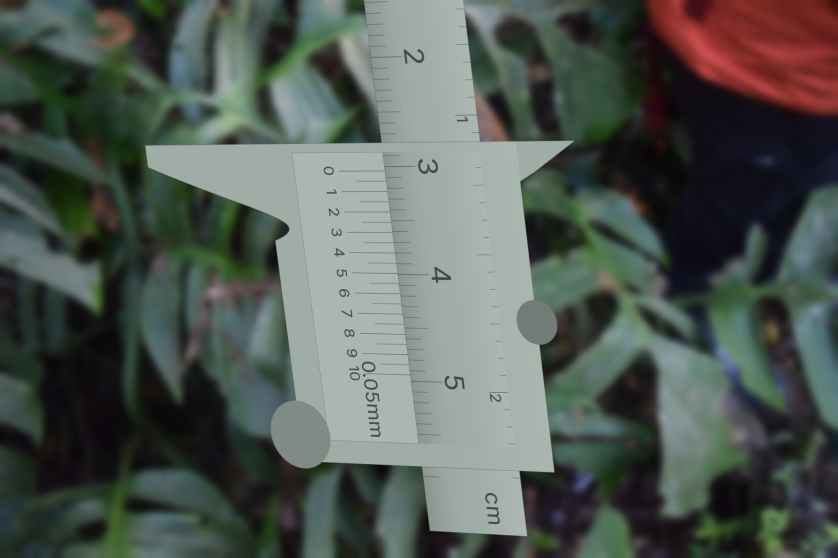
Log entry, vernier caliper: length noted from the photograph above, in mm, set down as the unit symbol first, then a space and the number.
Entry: mm 30.4
